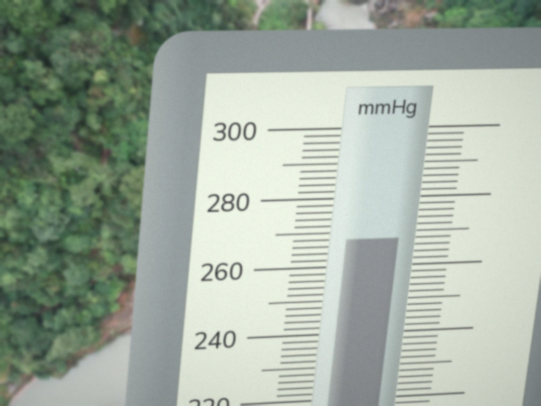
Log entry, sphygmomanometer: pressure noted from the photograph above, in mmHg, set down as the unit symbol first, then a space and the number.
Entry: mmHg 268
